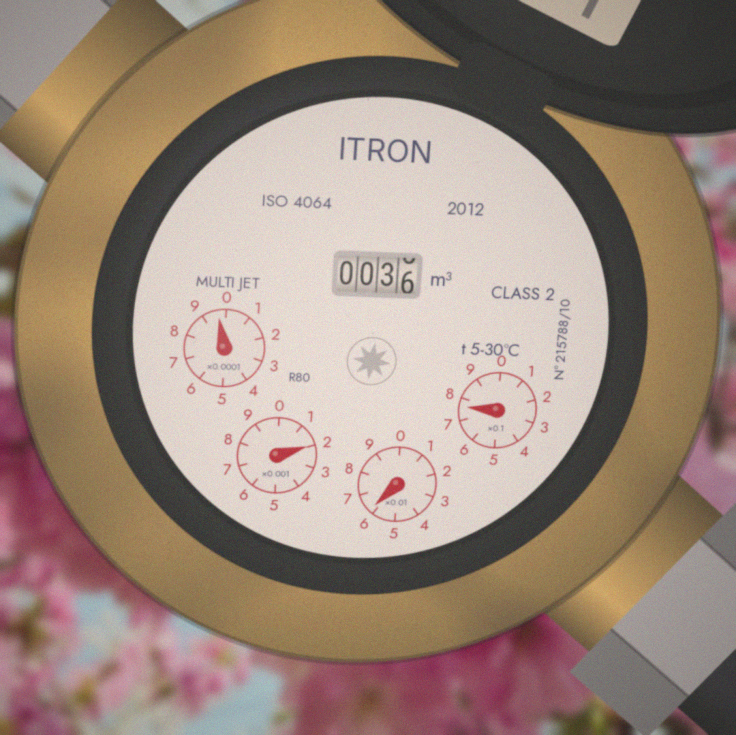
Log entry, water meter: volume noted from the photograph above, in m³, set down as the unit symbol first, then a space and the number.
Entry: m³ 35.7619
